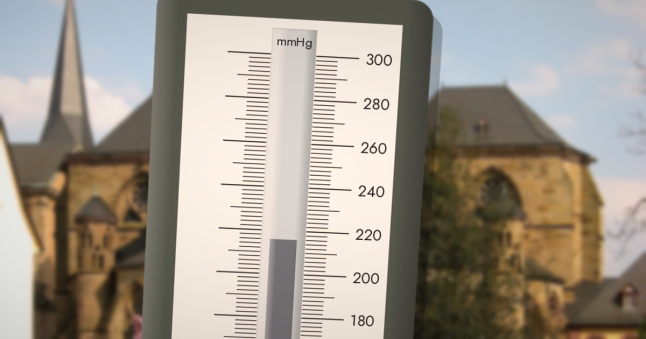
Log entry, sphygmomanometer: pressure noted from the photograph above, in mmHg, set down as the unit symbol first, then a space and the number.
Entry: mmHg 216
